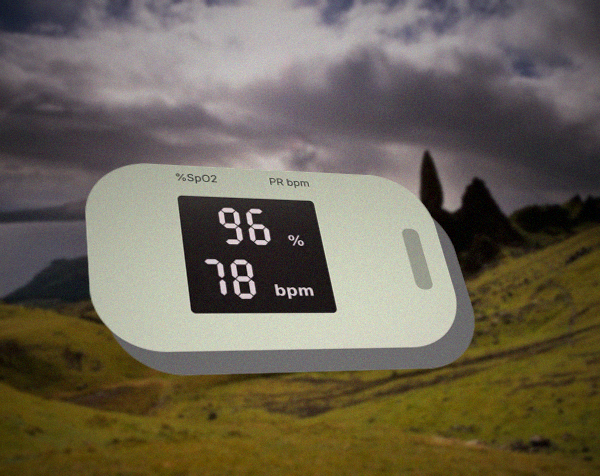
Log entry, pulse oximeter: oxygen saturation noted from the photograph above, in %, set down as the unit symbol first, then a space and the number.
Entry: % 96
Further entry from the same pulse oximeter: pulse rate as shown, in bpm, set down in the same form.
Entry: bpm 78
